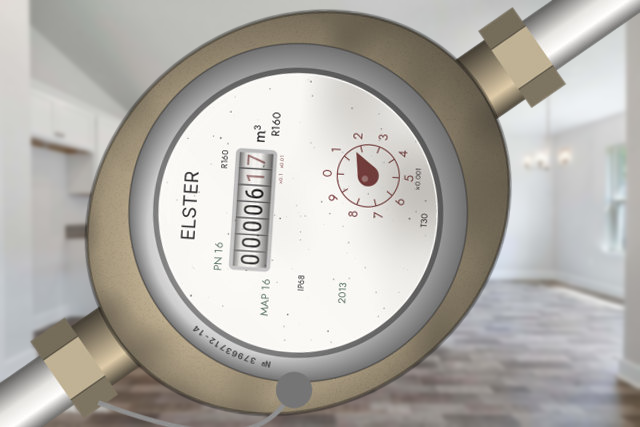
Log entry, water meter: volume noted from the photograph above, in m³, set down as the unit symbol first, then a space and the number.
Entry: m³ 6.171
